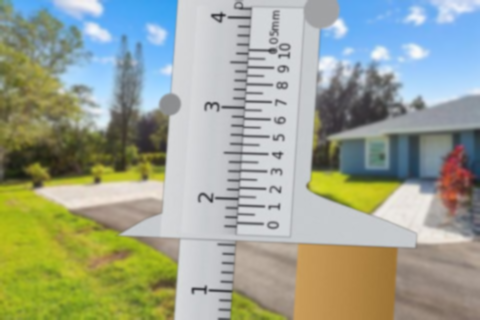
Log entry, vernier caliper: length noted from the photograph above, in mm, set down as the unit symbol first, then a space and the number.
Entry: mm 17.4
